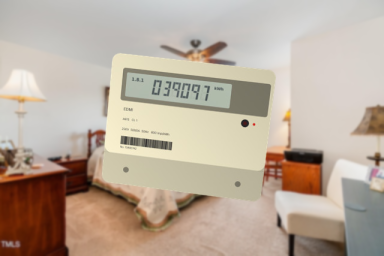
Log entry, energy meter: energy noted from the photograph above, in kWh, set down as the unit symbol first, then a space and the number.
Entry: kWh 39097
